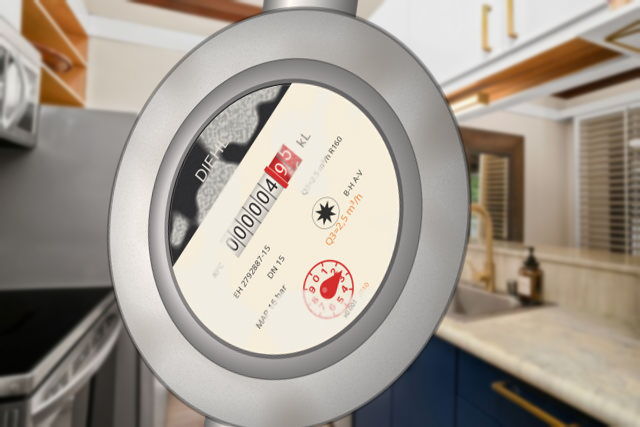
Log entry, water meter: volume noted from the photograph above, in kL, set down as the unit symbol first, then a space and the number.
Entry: kL 4.952
